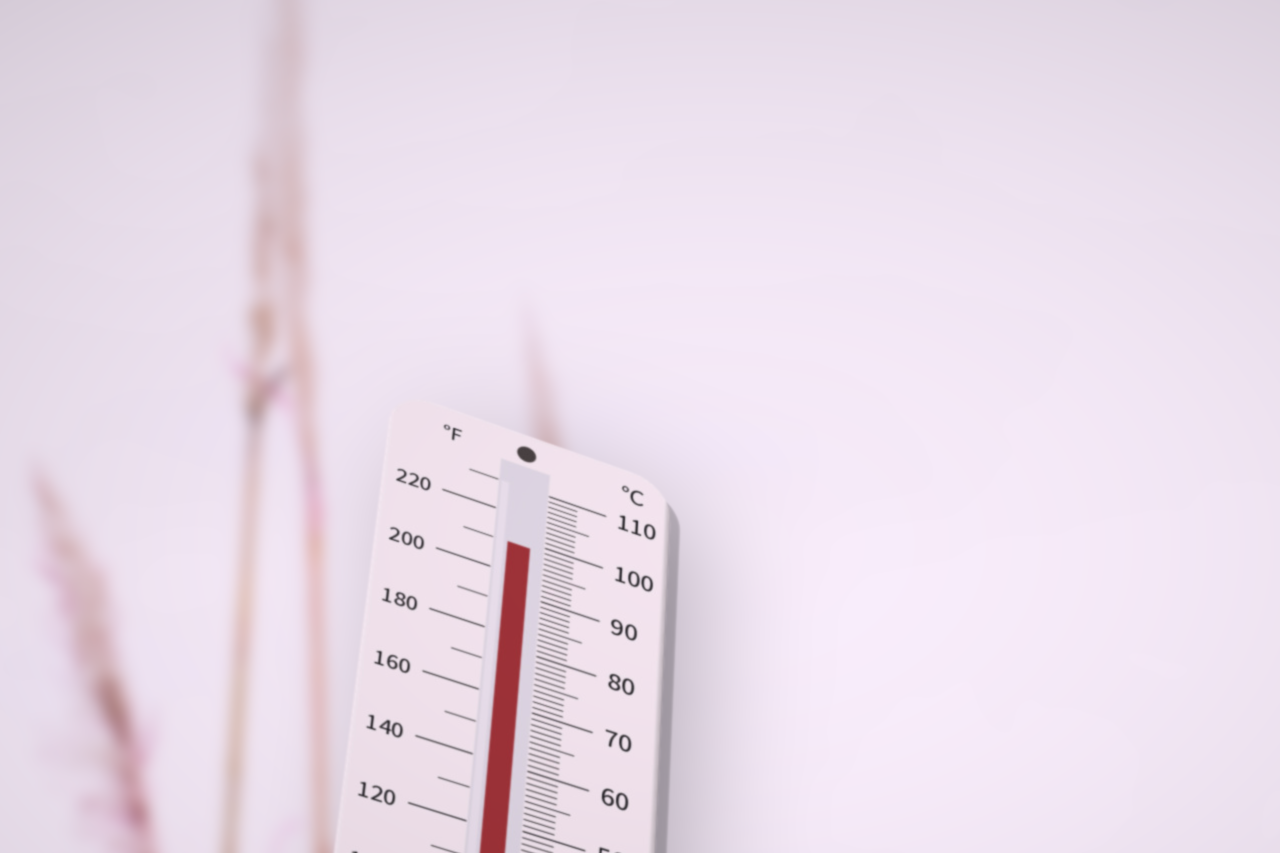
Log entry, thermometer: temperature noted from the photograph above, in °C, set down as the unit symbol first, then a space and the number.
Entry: °C 99
